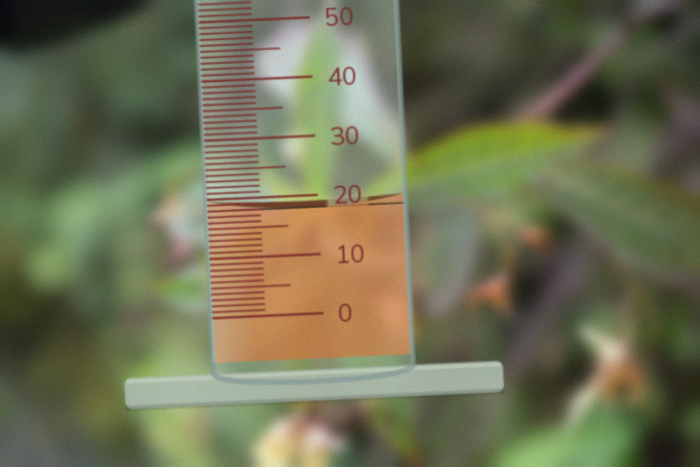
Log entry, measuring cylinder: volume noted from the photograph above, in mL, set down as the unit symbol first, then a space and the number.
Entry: mL 18
